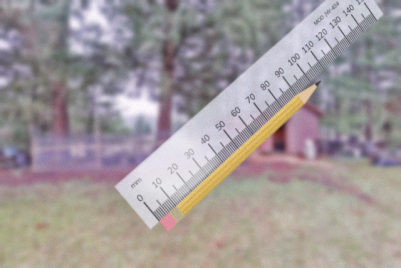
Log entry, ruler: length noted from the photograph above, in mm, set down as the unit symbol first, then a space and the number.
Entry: mm 105
